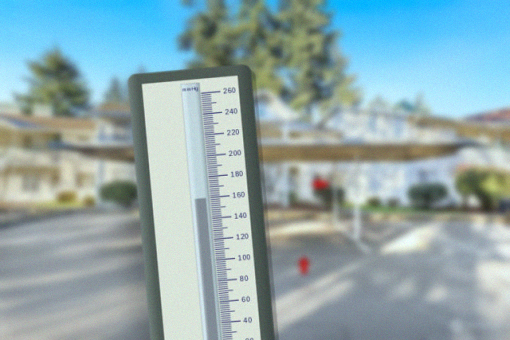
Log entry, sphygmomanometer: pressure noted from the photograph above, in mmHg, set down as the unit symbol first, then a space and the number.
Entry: mmHg 160
